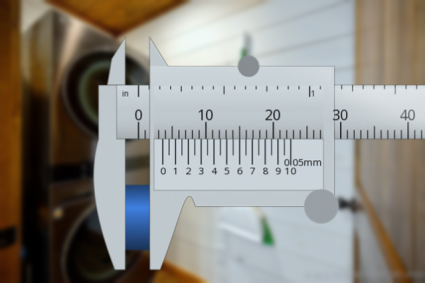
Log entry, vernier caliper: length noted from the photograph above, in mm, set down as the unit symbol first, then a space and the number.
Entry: mm 3.6
